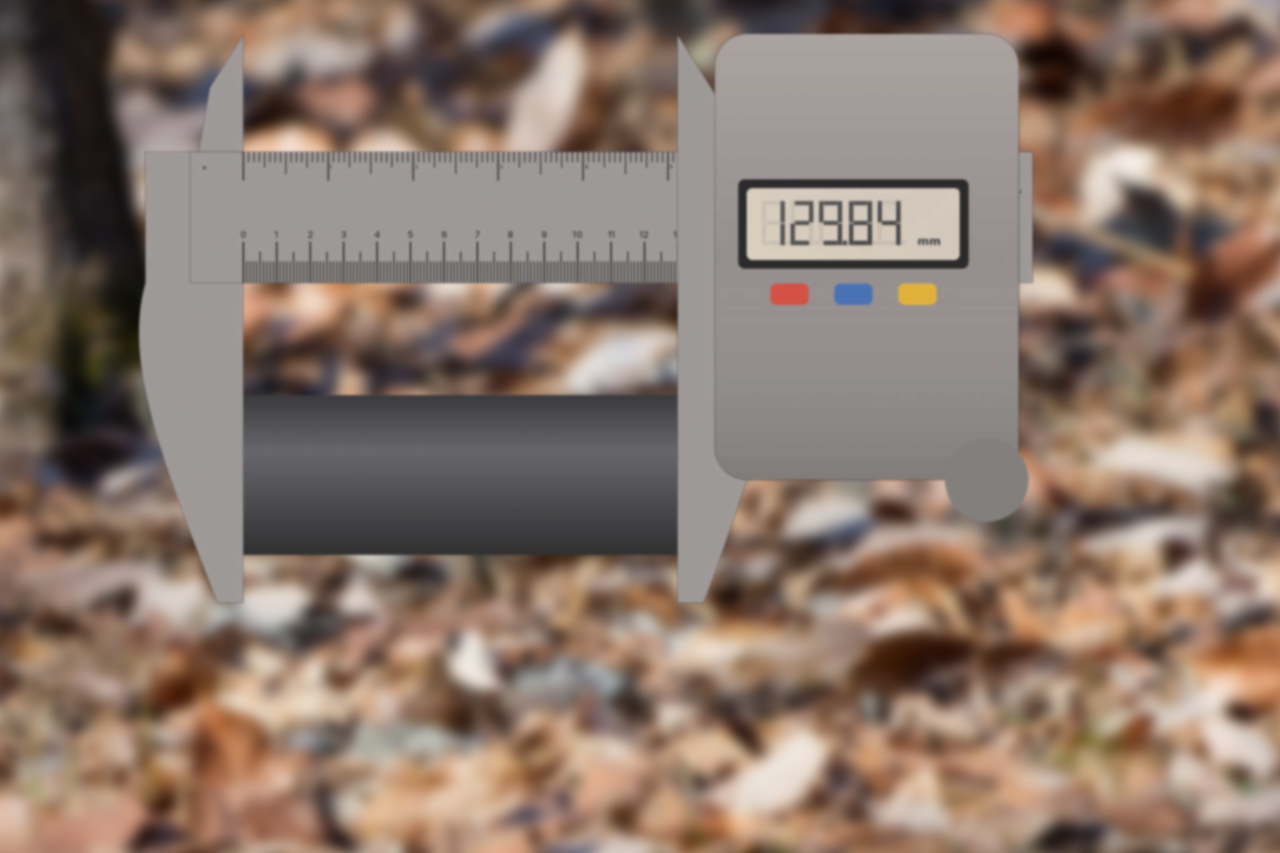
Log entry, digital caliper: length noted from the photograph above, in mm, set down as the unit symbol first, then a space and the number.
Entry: mm 129.84
